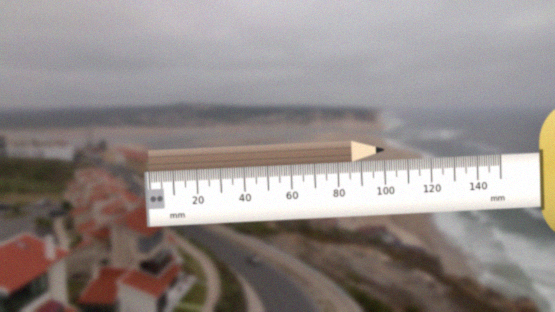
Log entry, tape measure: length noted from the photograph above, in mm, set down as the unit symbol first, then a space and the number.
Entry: mm 100
